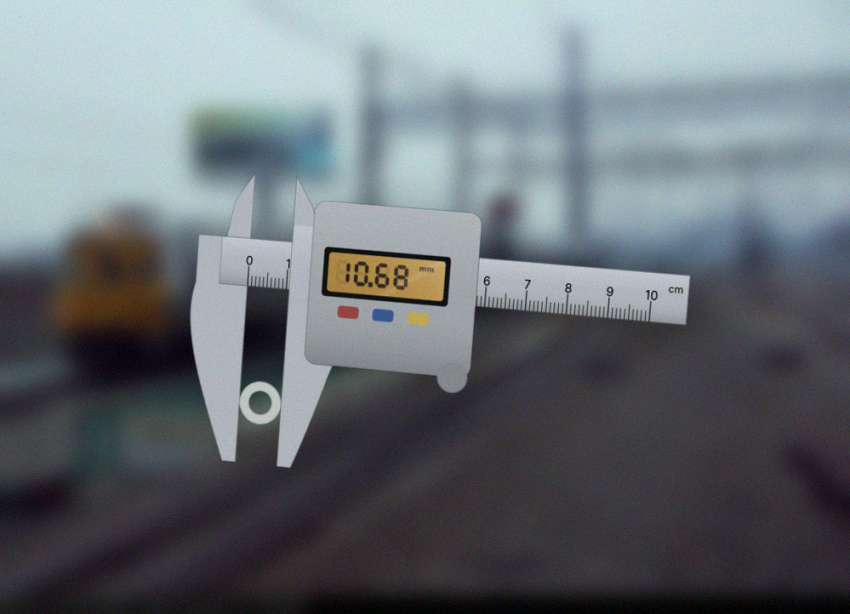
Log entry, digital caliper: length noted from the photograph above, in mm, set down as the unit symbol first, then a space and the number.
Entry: mm 10.68
